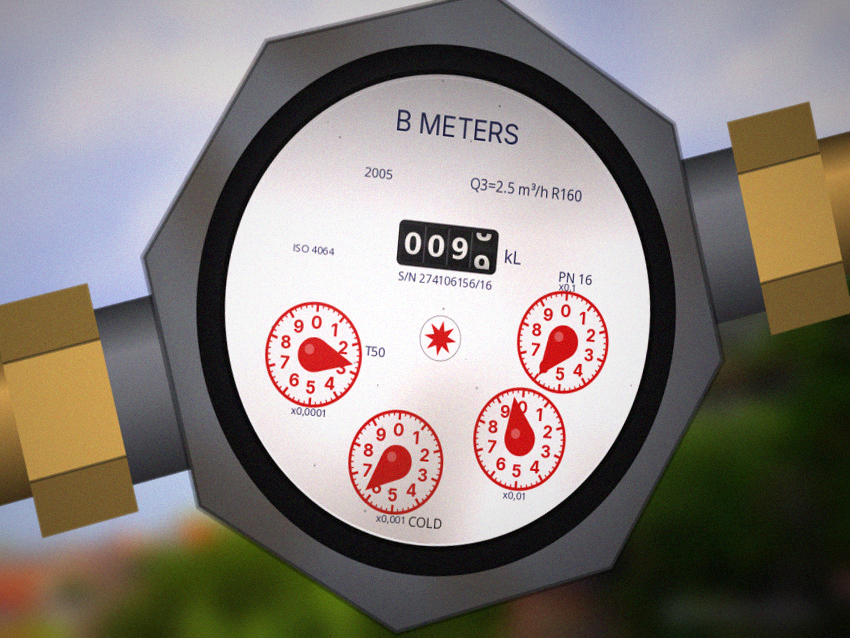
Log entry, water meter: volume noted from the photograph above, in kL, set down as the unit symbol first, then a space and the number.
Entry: kL 98.5962
